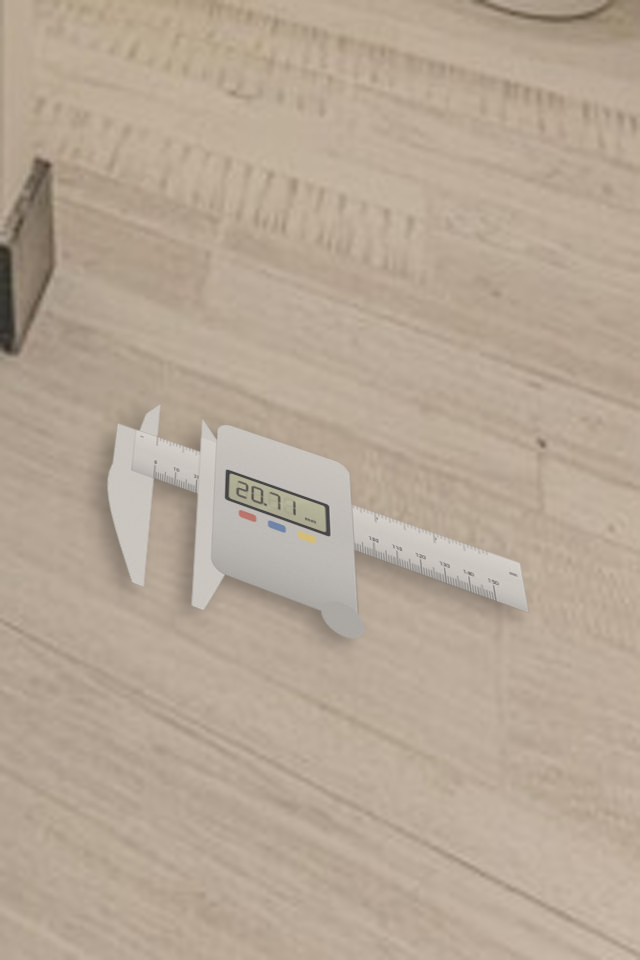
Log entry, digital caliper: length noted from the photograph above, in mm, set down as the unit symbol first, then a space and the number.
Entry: mm 20.71
